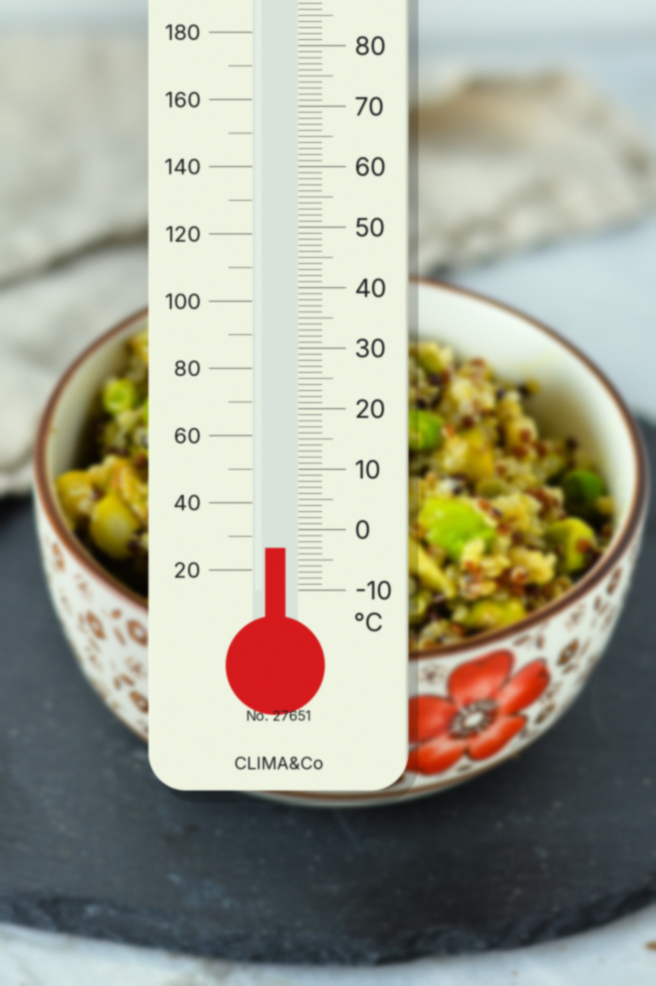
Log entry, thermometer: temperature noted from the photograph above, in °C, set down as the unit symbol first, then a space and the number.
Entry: °C -3
